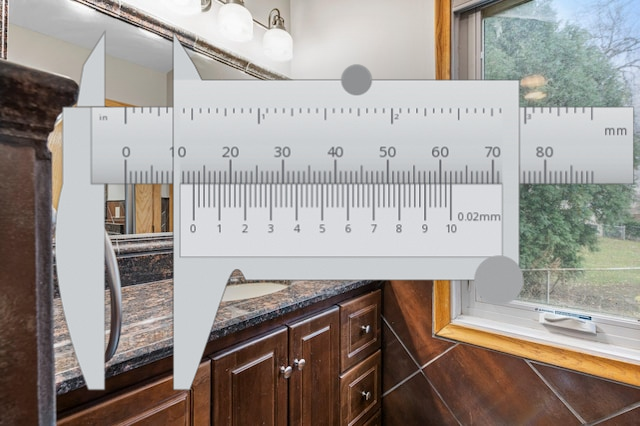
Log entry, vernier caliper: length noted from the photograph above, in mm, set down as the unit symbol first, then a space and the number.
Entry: mm 13.0
